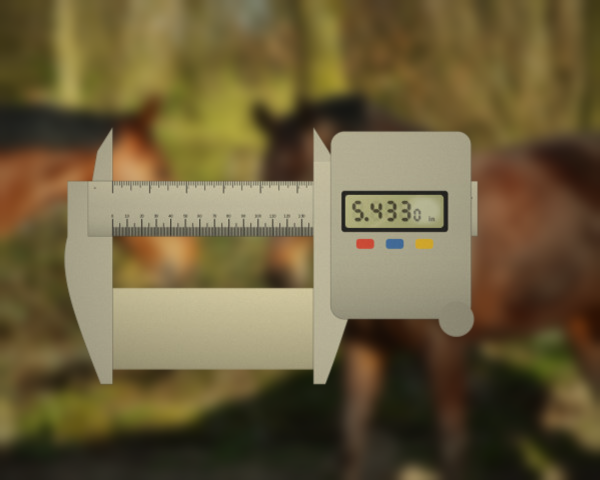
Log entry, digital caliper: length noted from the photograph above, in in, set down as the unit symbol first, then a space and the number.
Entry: in 5.4330
